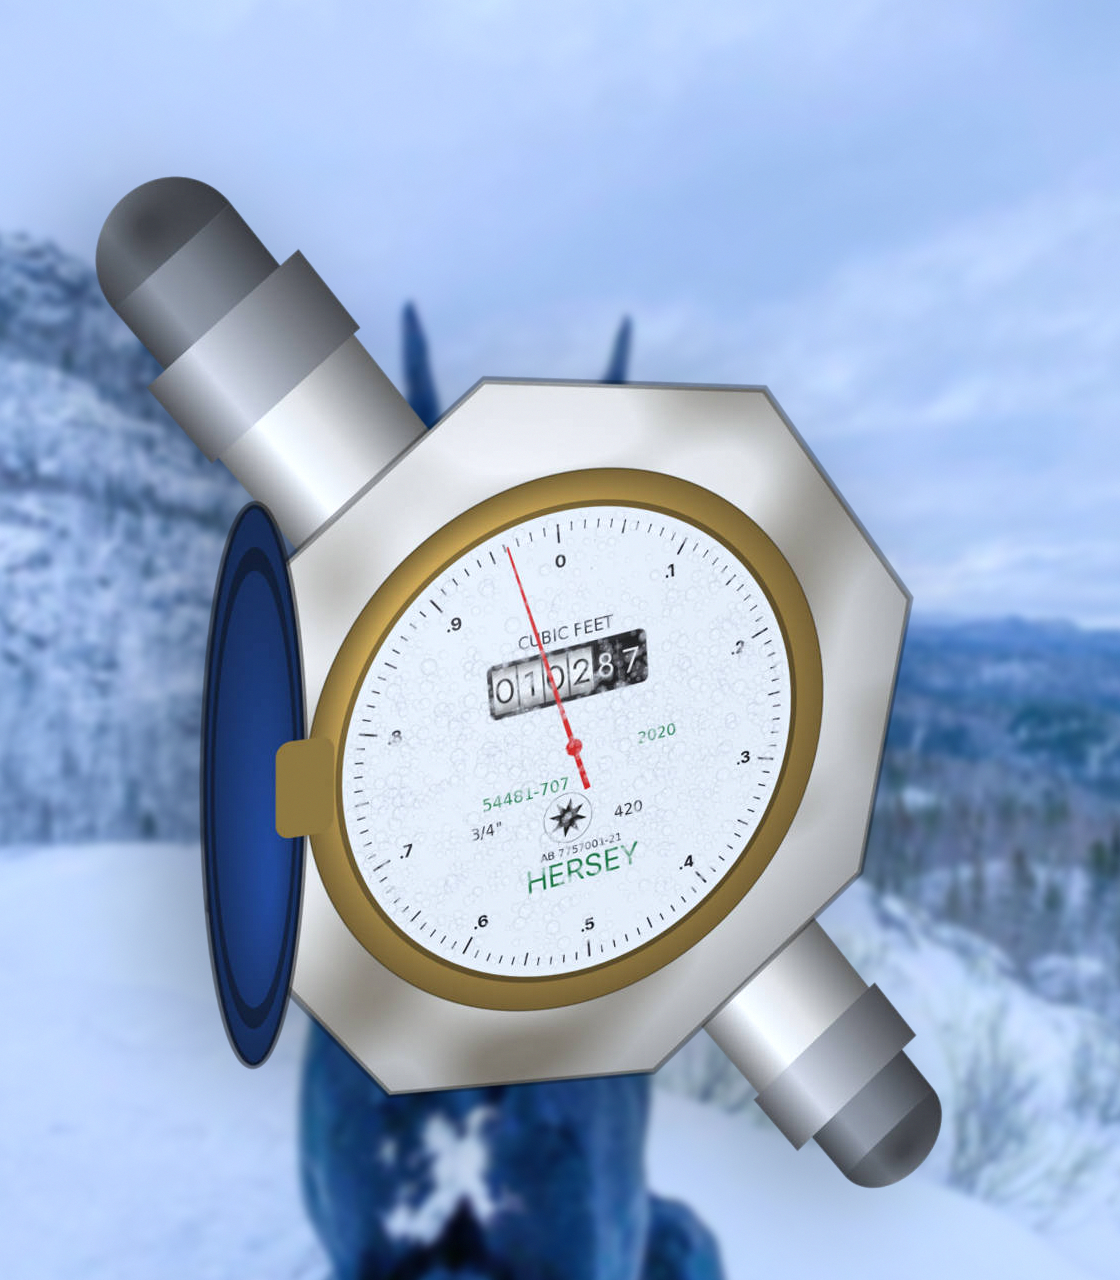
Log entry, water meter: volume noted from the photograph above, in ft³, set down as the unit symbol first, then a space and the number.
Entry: ft³ 10286.96
